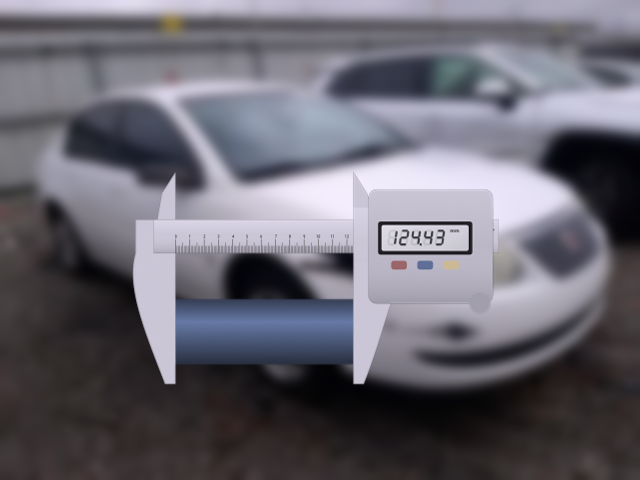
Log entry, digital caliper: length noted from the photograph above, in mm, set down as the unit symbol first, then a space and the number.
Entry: mm 124.43
